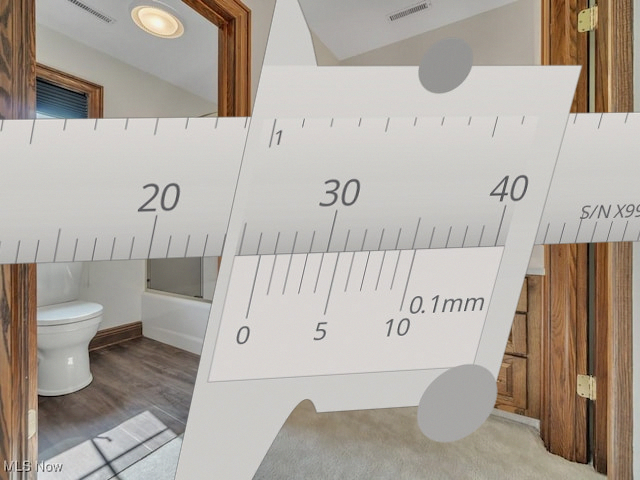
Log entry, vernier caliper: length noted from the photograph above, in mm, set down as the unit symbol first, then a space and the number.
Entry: mm 26.2
